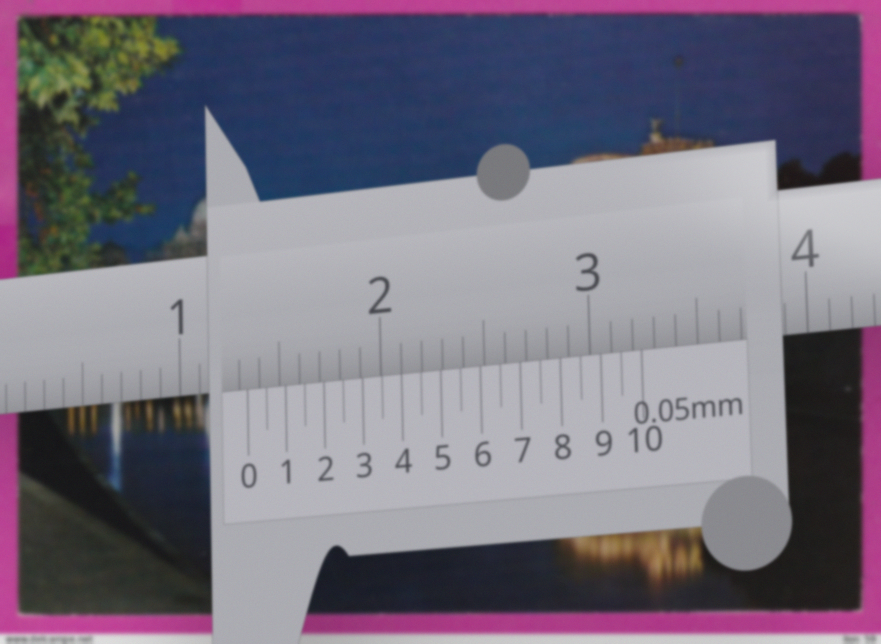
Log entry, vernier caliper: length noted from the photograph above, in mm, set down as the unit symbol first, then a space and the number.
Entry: mm 13.4
